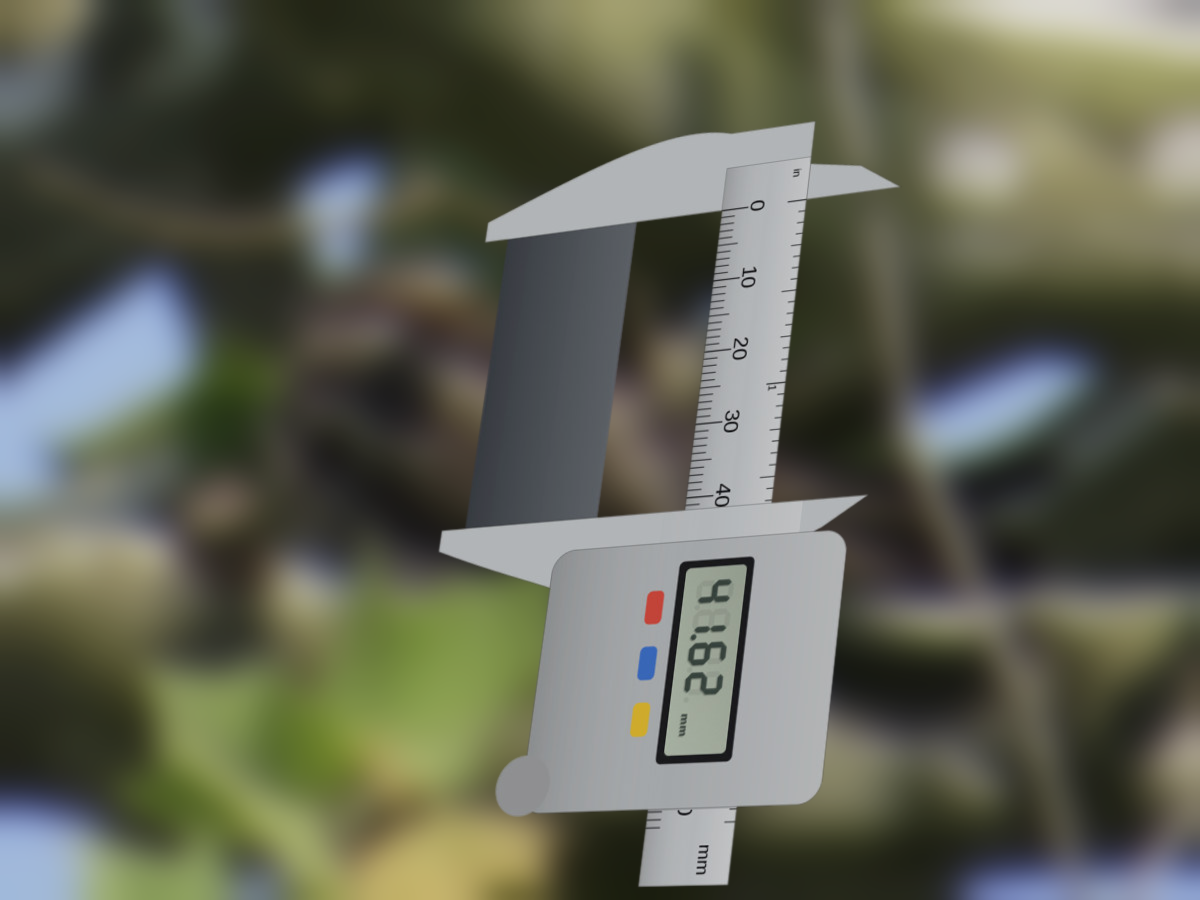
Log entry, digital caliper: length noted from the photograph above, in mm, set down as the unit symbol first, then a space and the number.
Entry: mm 41.62
